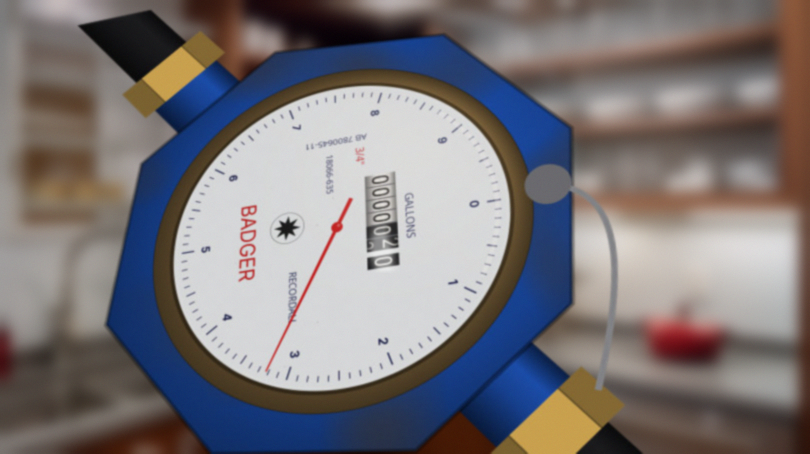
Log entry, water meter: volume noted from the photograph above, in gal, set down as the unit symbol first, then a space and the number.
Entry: gal 23.2
